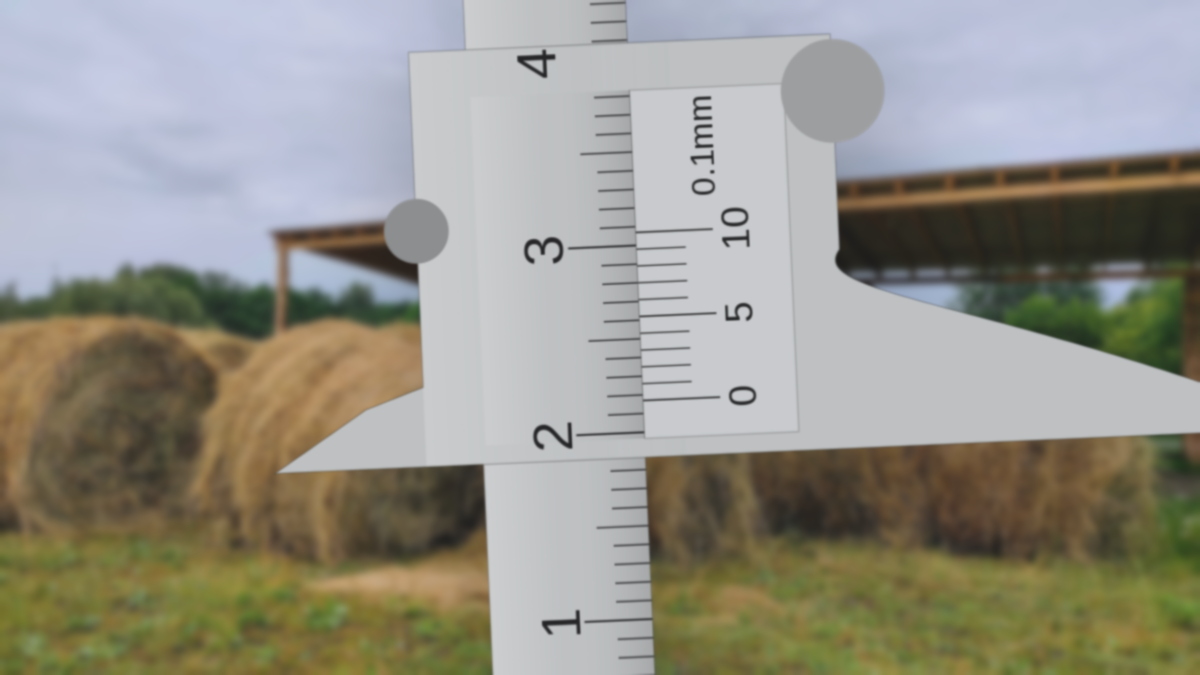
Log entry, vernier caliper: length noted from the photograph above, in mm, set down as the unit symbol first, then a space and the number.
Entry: mm 21.7
